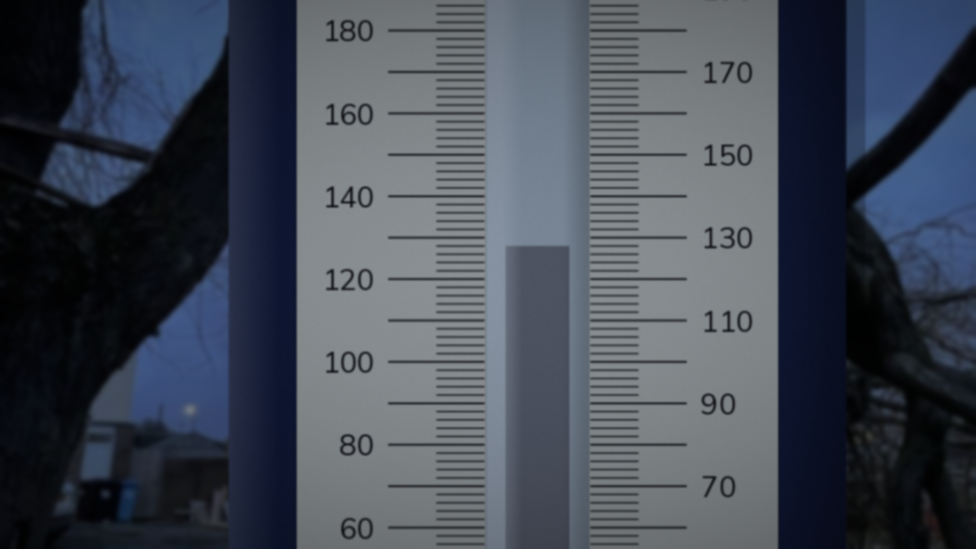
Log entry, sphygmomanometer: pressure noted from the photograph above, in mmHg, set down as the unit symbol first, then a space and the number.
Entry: mmHg 128
